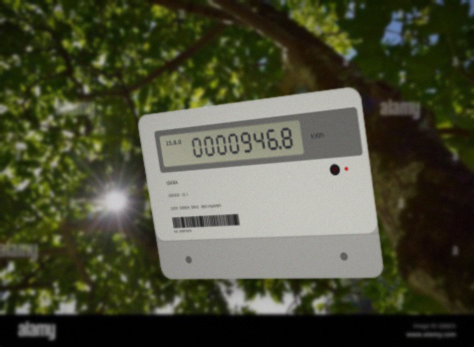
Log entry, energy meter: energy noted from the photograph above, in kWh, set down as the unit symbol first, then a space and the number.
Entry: kWh 946.8
